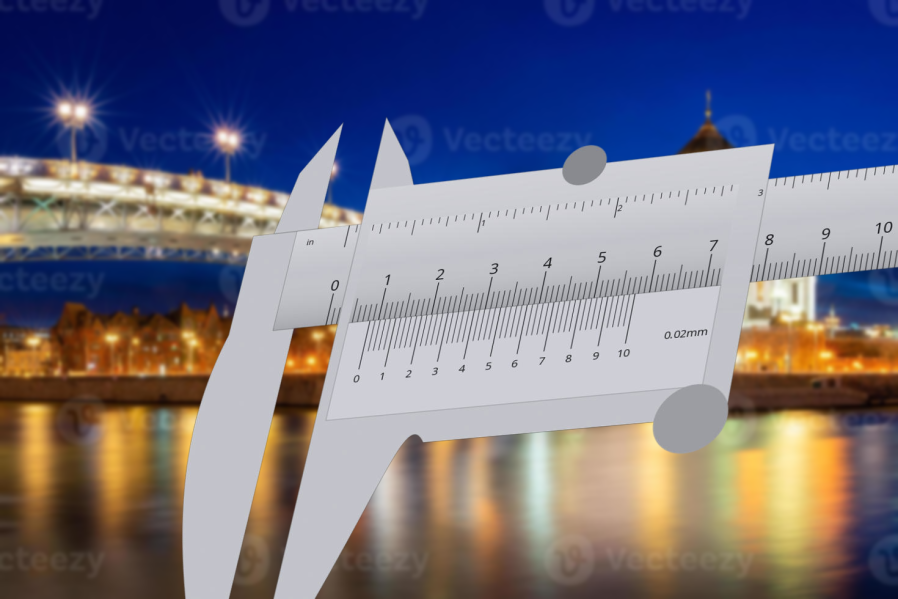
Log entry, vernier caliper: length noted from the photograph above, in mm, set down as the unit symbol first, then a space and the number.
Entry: mm 8.4
